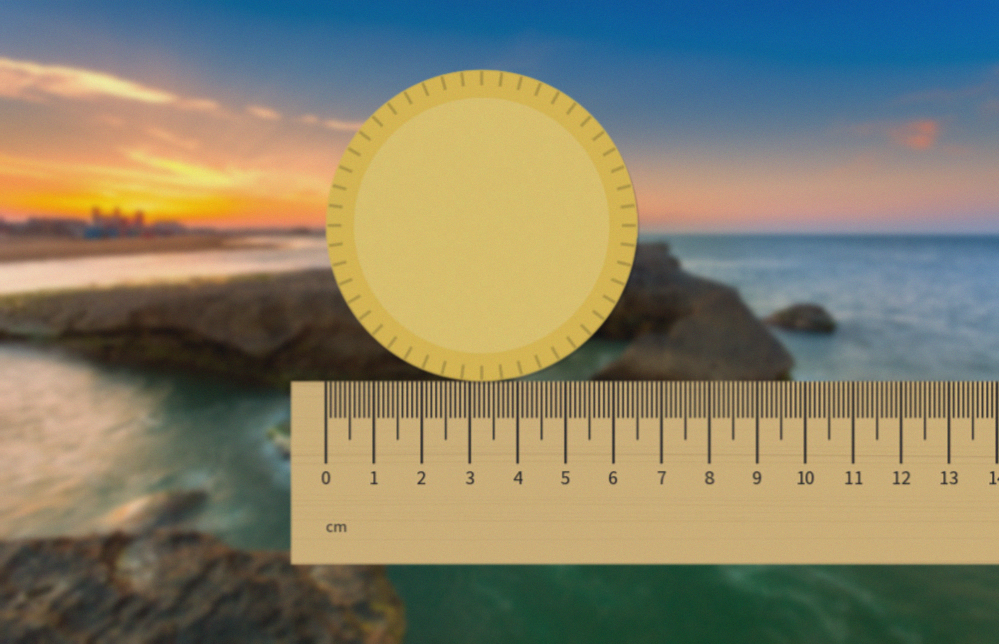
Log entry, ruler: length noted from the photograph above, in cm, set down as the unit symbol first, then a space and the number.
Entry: cm 6.5
